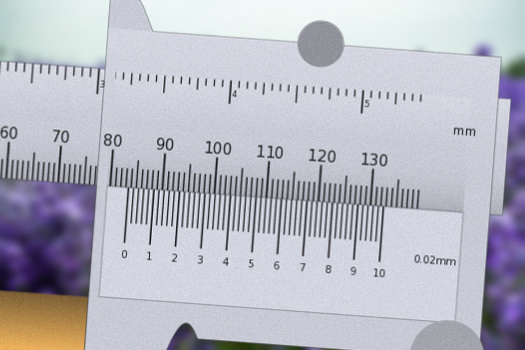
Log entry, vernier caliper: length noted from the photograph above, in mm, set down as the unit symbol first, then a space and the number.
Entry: mm 83.5
